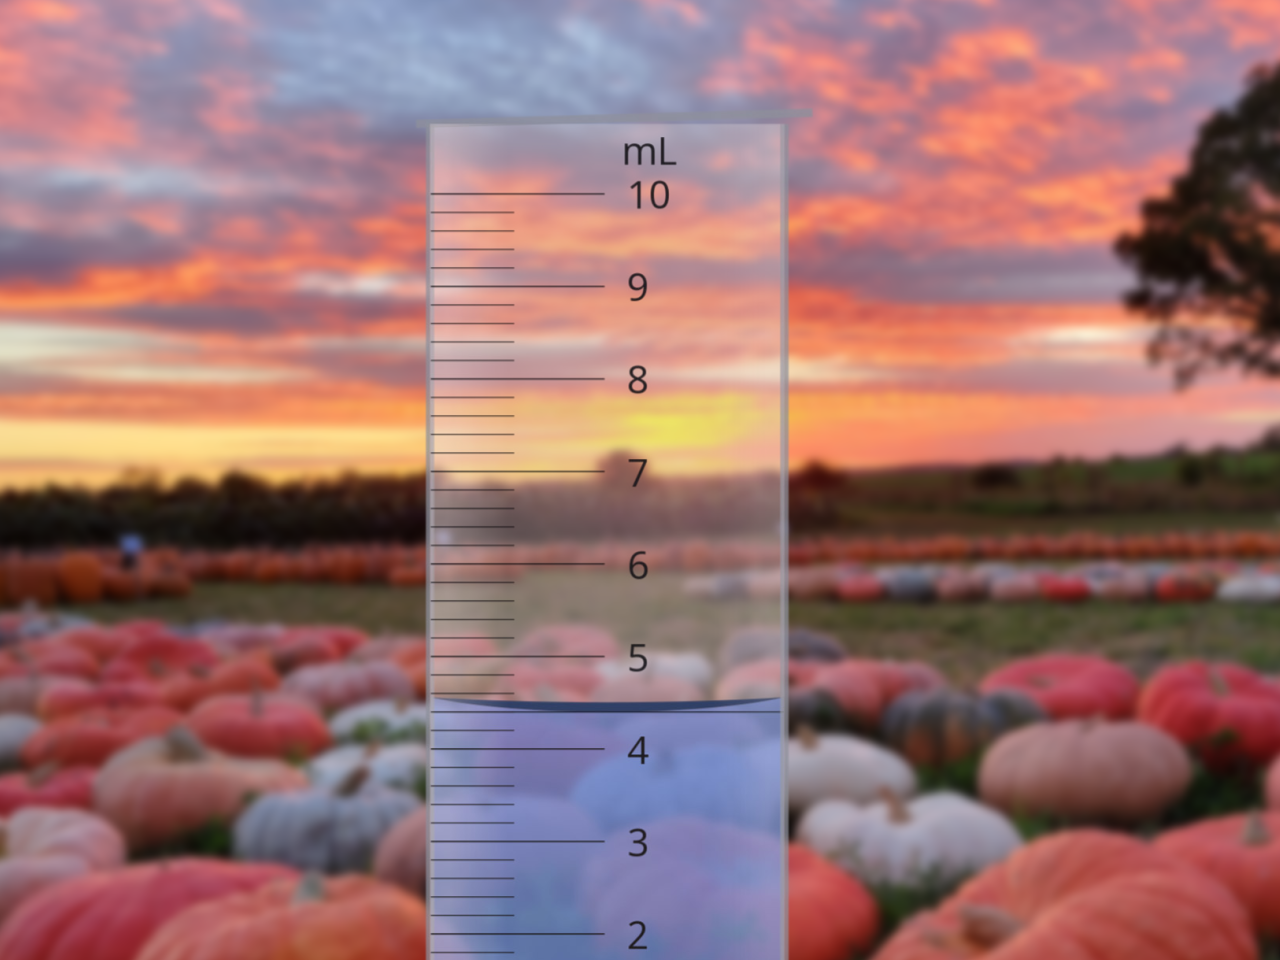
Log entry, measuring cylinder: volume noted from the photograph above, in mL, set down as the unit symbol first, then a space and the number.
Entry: mL 4.4
